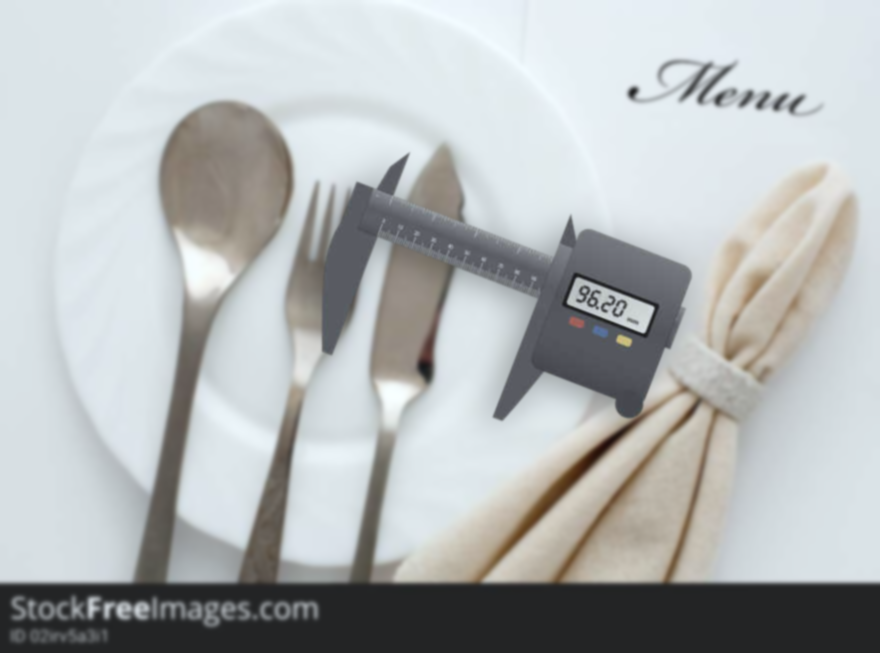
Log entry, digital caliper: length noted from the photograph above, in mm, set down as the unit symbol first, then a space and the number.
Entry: mm 96.20
